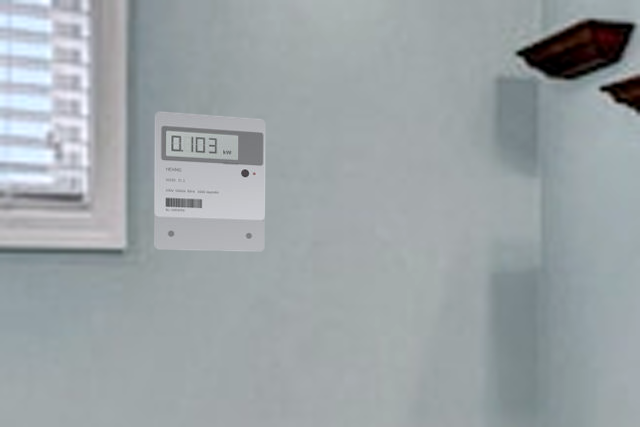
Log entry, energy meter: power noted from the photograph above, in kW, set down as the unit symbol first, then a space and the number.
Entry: kW 0.103
